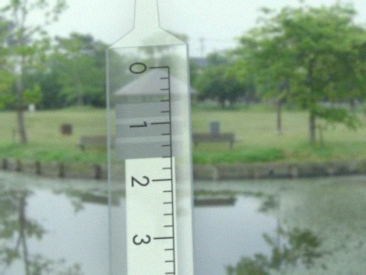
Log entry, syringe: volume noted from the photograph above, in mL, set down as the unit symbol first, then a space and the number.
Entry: mL 0.6
